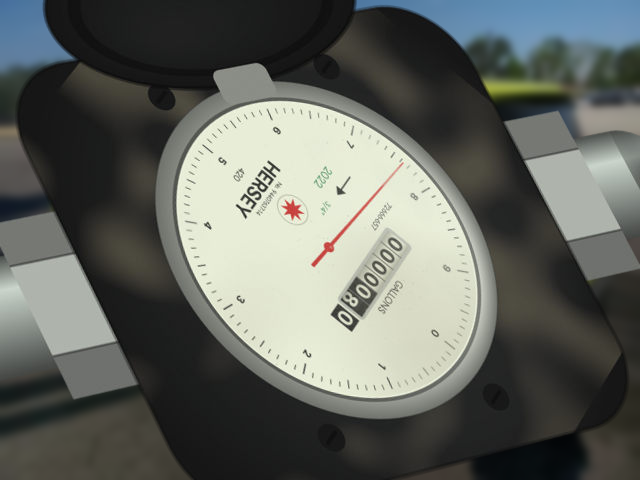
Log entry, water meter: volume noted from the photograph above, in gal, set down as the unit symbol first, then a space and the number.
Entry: gal 77.6
